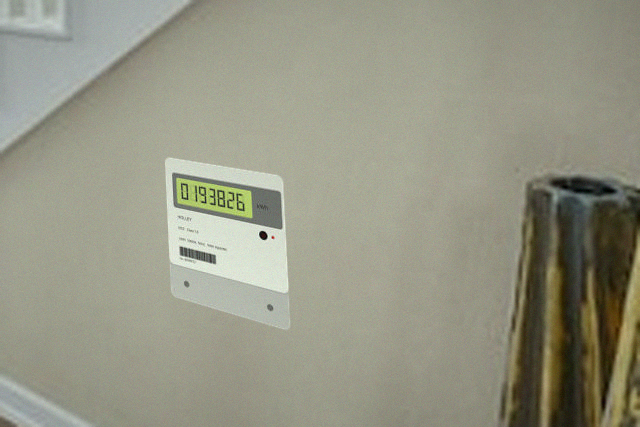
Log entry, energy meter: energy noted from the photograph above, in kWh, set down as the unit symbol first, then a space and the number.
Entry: kWh 193826
